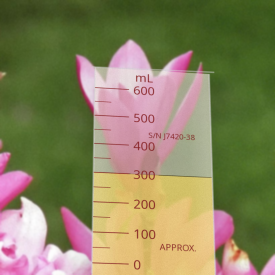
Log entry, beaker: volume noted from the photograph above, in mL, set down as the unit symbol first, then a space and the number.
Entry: mL 300
